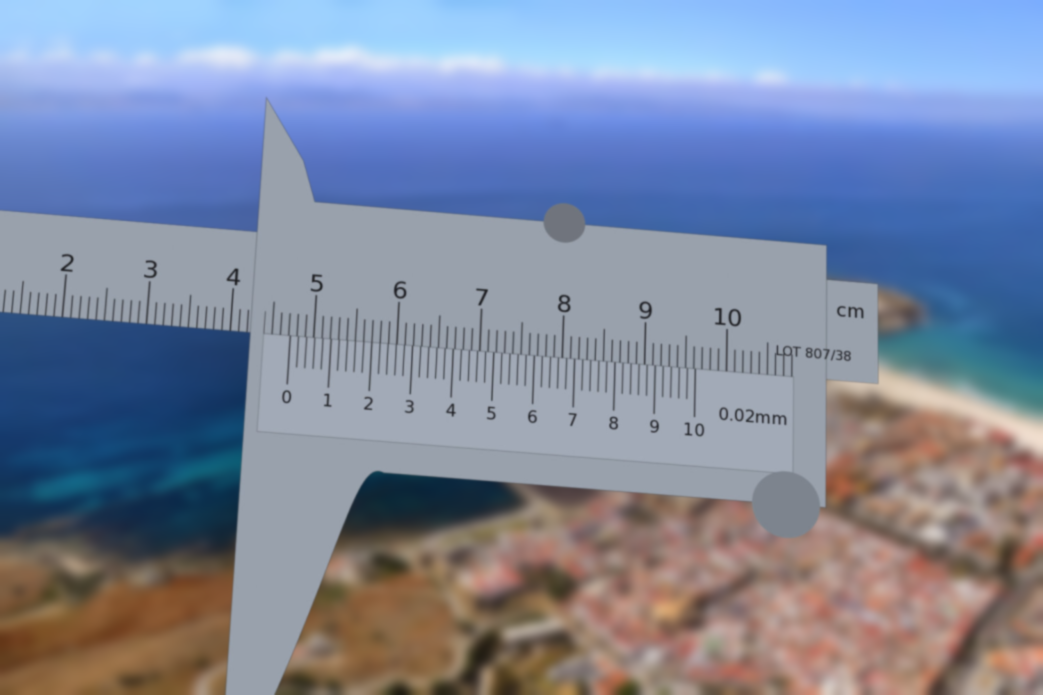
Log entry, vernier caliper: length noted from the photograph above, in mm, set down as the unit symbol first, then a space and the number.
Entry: mm 47.2
